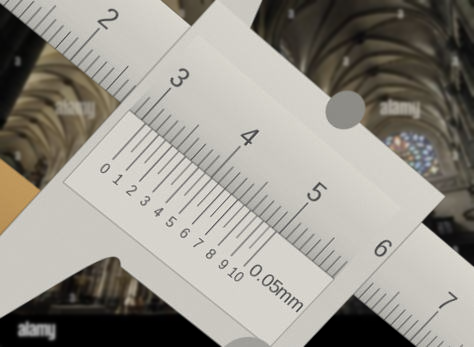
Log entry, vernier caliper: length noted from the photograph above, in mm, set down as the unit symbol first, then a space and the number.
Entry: mm 30.6
